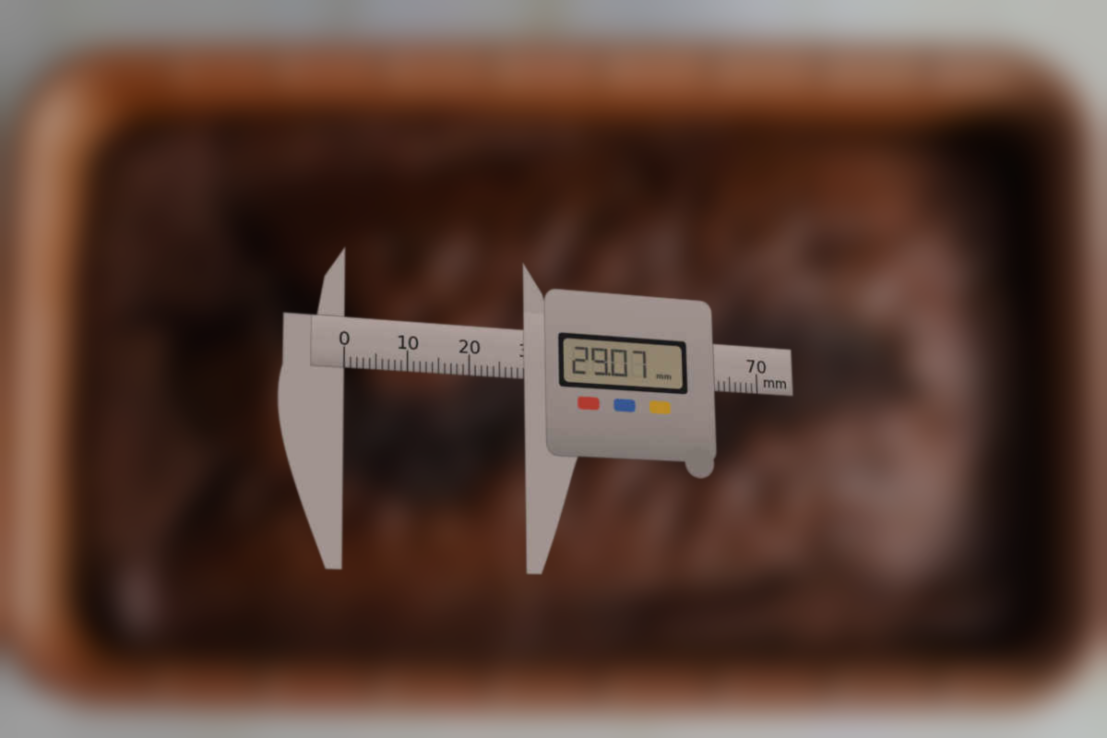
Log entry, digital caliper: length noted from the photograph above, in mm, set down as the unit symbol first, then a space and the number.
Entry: mm 29.07
